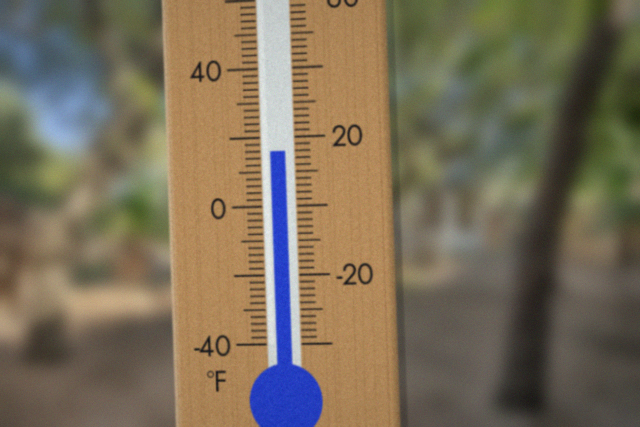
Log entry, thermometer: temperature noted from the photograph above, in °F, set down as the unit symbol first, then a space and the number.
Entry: °F 16
